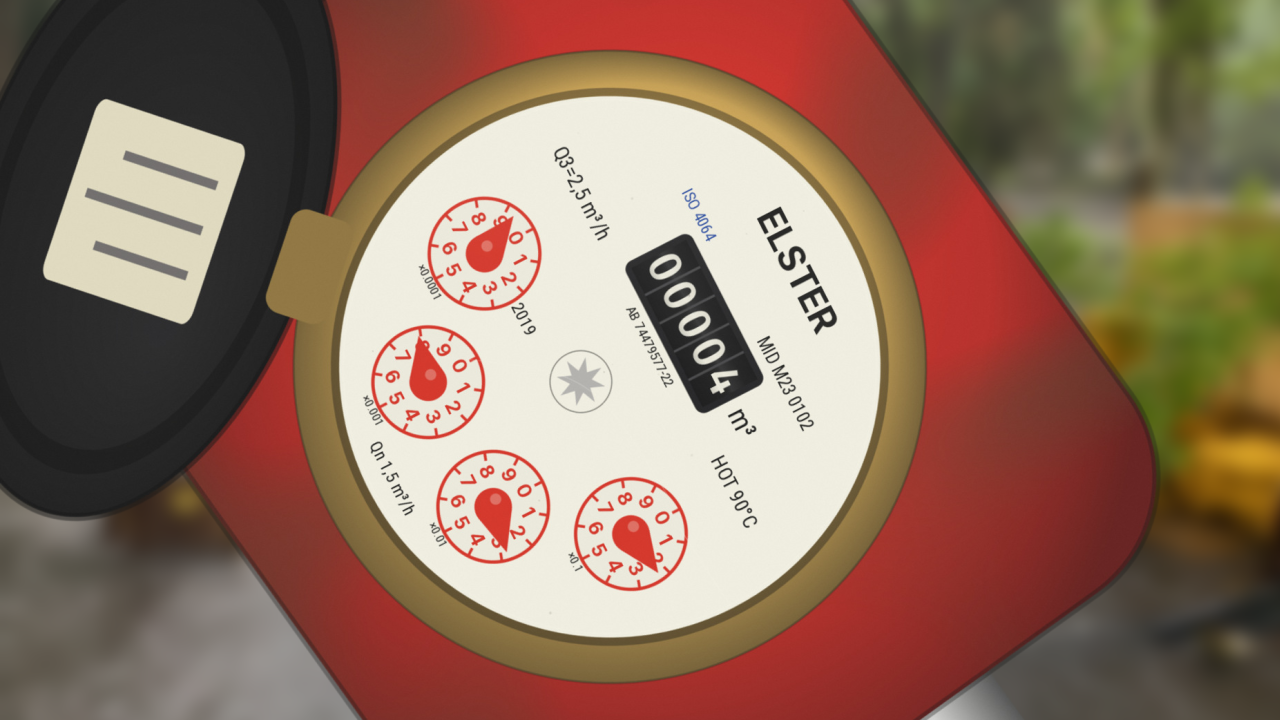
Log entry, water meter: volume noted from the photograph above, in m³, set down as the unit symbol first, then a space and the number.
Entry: m³ 4.2279
